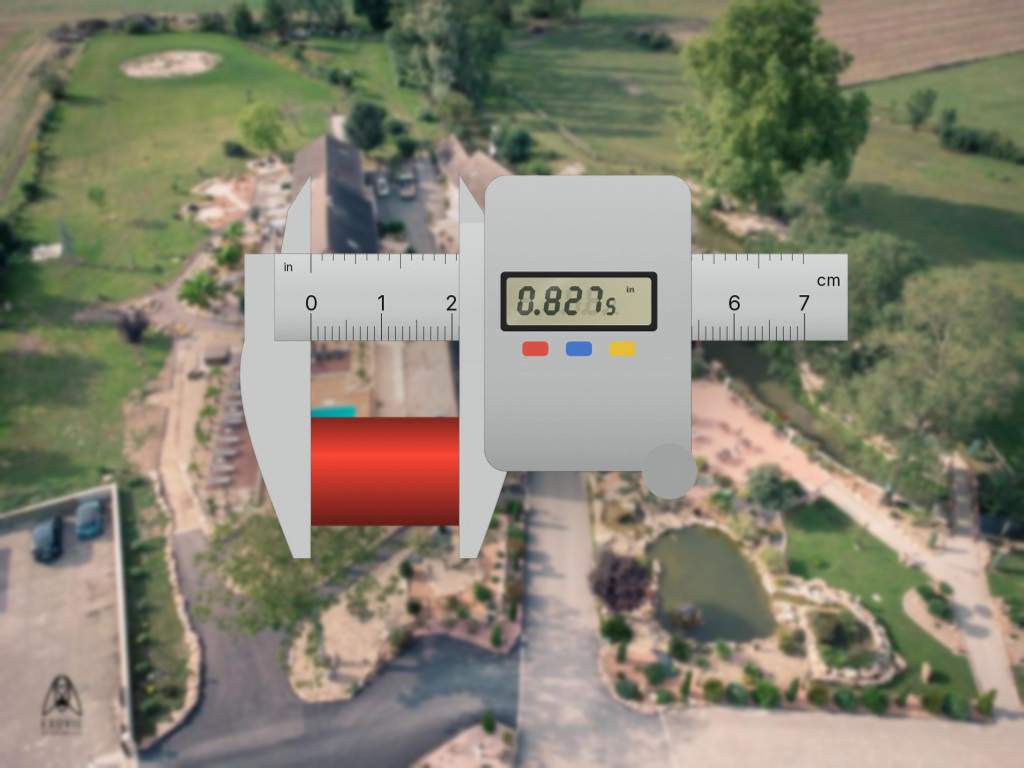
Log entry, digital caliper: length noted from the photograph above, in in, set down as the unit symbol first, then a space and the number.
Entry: in 0.8275
